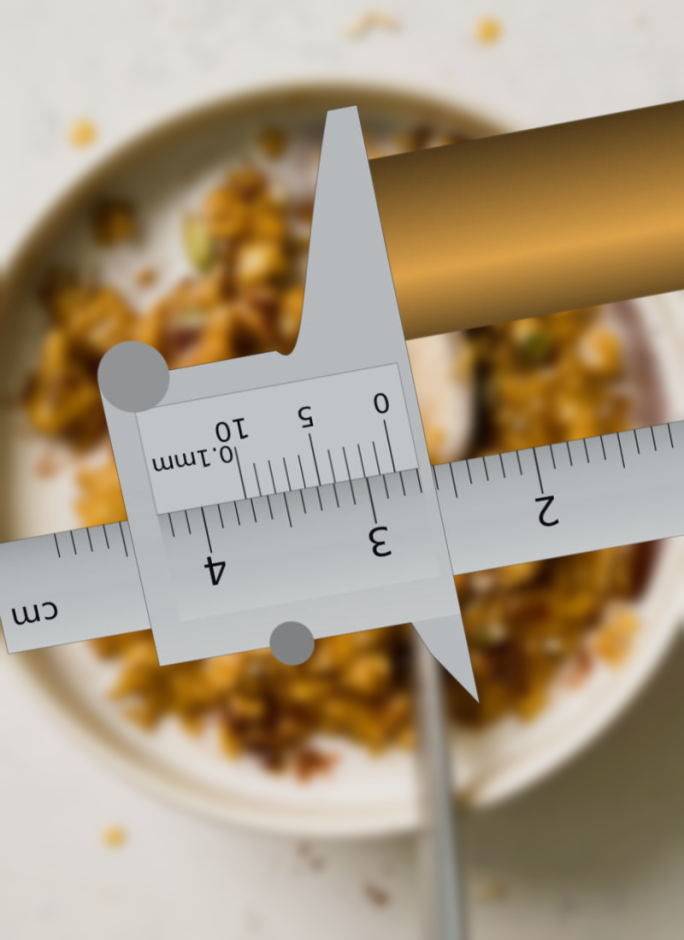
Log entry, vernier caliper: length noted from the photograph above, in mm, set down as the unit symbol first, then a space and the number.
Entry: mm 28.3
